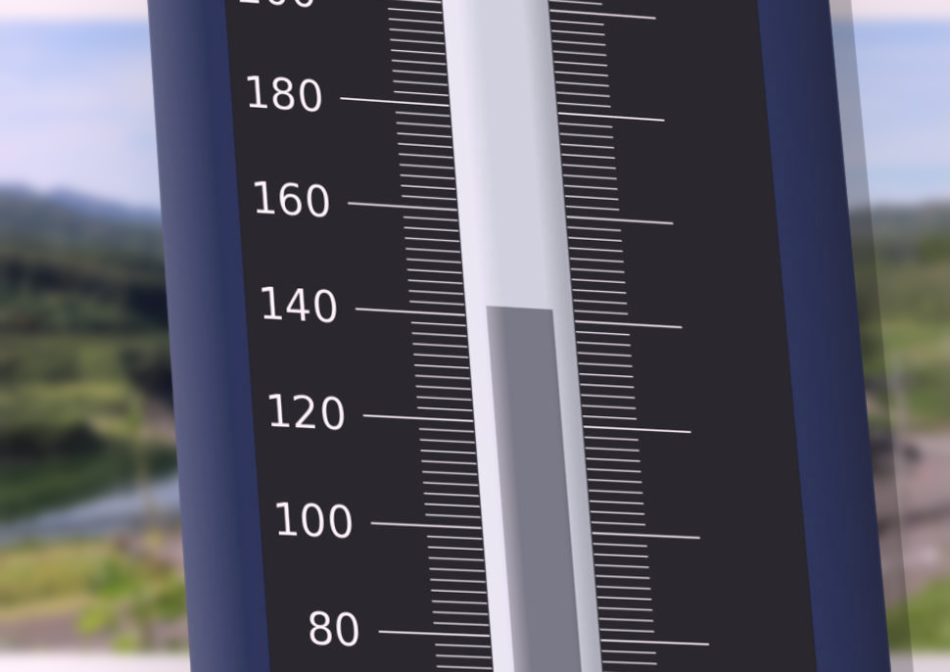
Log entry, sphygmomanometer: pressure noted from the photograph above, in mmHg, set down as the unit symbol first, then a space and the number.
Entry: mmHg 142
